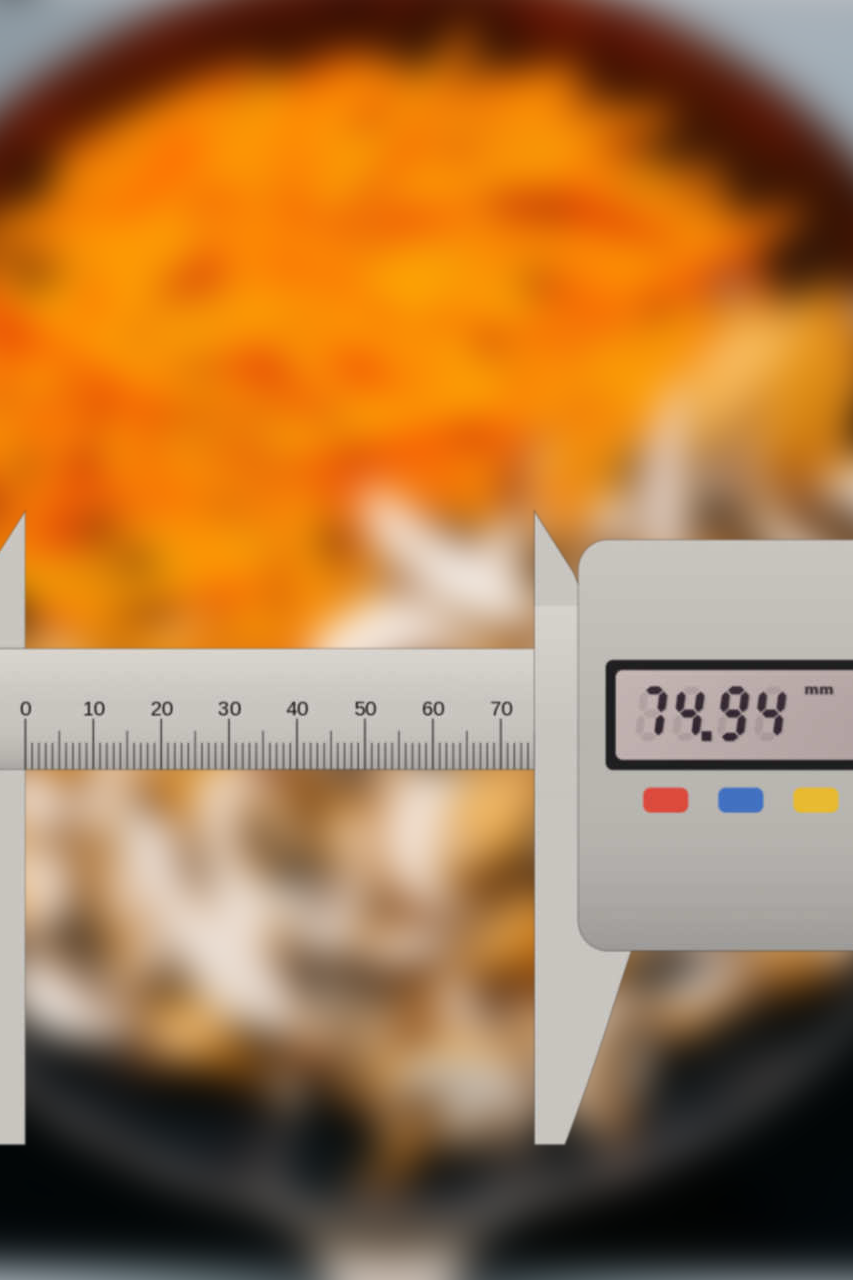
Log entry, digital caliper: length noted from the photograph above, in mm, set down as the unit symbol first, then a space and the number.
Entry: mm 74.94
